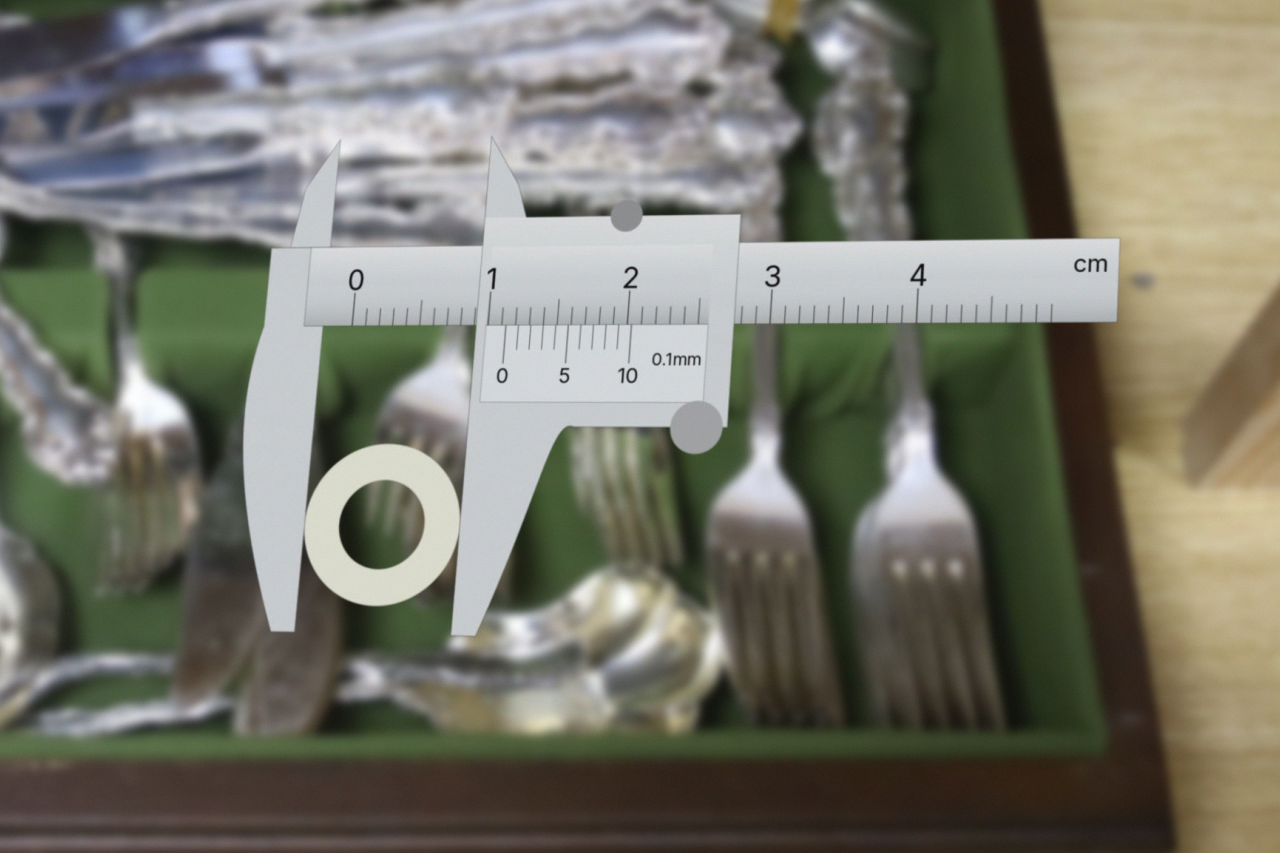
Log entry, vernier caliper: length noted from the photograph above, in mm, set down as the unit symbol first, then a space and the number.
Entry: mm 11.3
